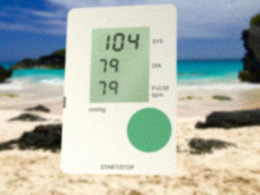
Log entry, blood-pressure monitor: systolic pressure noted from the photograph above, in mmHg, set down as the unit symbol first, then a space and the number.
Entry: mmHg 104
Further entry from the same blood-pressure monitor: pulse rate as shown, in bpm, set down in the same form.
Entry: bpm 79
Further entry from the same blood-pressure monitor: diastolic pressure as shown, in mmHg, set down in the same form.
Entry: mmHg 79
